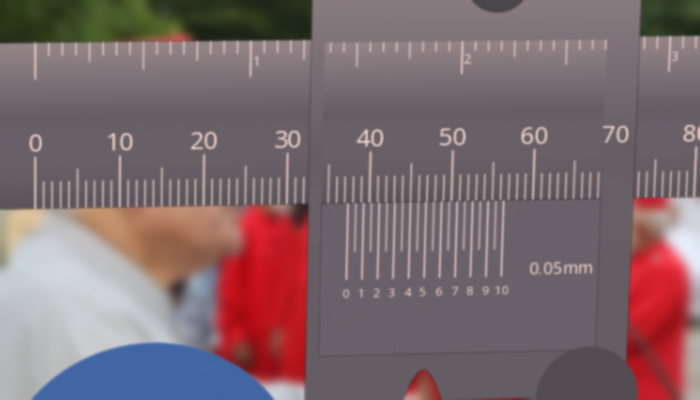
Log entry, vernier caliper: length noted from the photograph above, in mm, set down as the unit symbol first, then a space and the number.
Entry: mm 37.4
